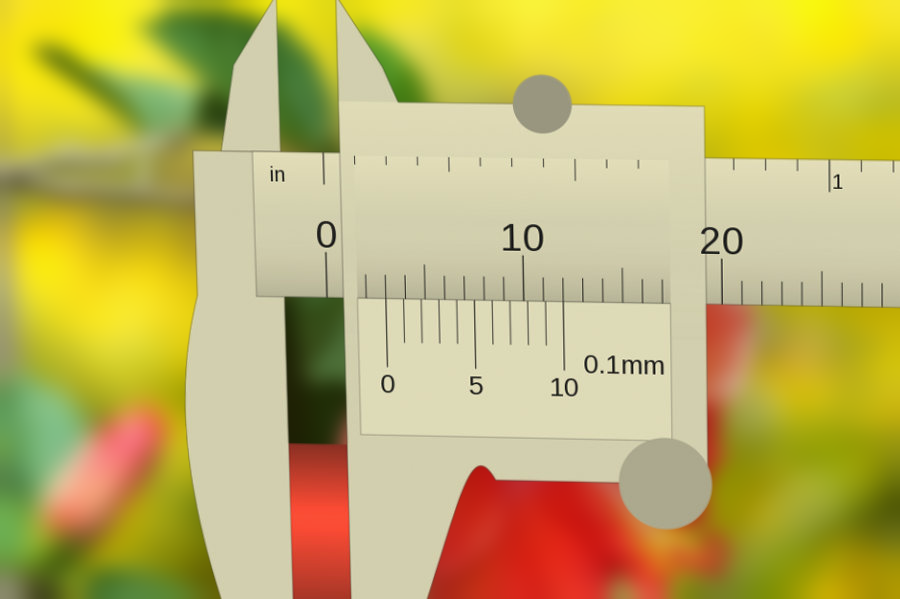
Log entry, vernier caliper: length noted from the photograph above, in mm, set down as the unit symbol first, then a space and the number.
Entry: mm 3.0
